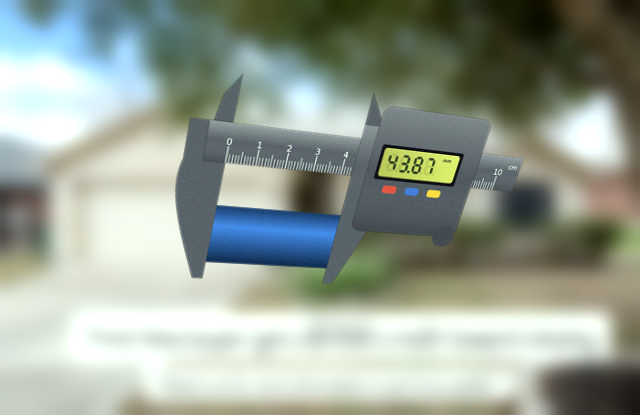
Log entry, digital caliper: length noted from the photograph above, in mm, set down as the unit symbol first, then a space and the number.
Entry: mm 43.87
